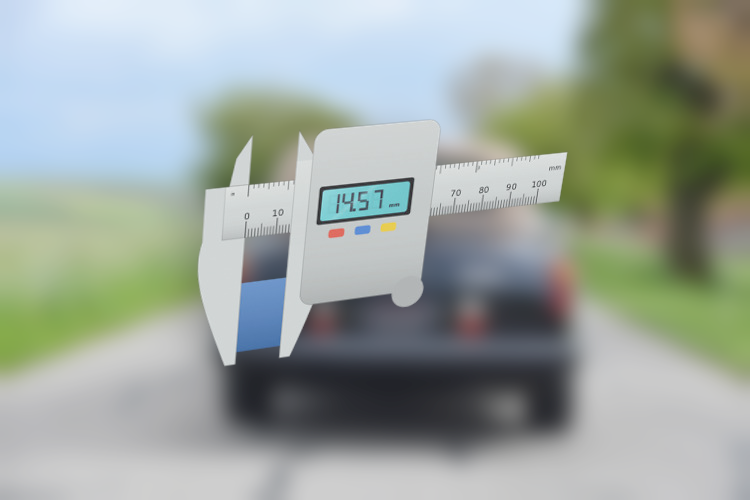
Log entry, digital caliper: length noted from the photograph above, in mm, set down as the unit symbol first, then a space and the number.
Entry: mm 14.57
